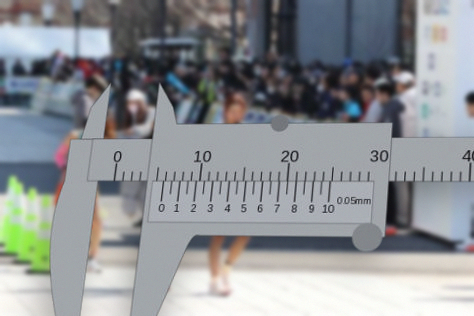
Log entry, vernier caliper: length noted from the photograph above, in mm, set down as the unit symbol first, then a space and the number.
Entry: mm 5.8
